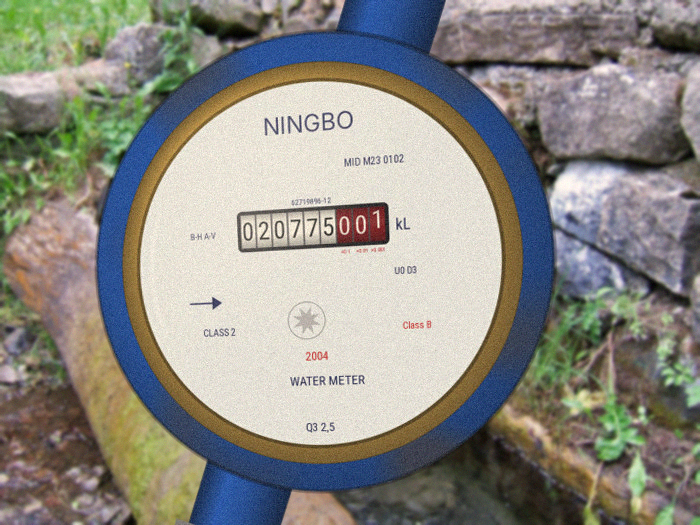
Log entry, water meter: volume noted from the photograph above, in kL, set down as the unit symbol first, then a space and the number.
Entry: kL 20775.001
